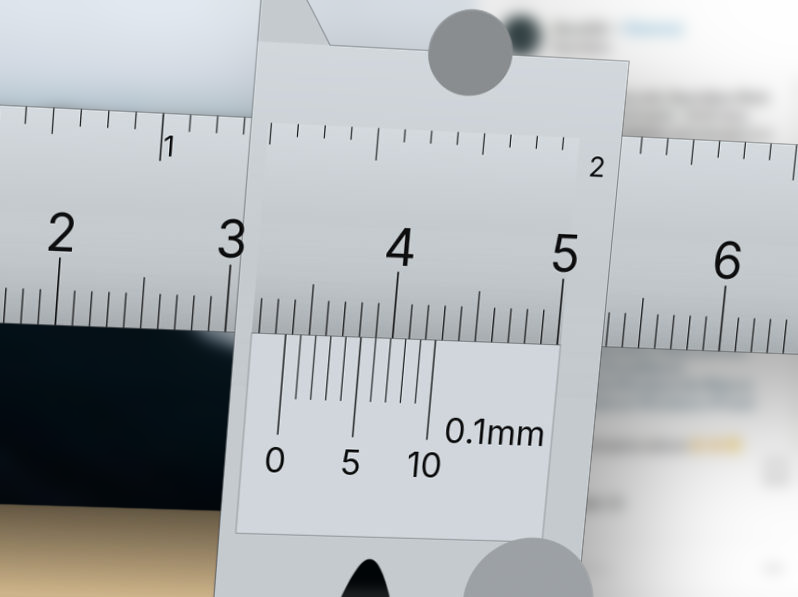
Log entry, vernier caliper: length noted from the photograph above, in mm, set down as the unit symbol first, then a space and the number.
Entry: mm 33.6
